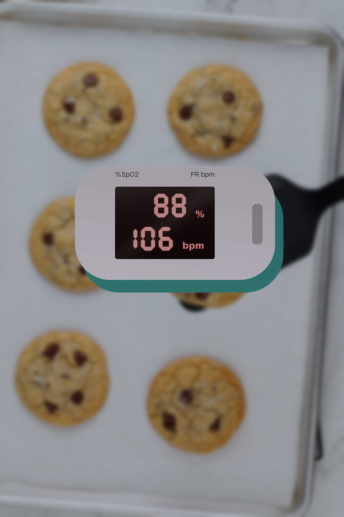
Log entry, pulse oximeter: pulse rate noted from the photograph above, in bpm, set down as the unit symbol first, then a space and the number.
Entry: bpm 106
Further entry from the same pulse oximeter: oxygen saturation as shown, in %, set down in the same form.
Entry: % 88
